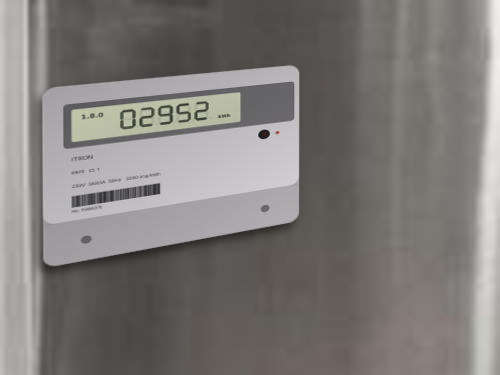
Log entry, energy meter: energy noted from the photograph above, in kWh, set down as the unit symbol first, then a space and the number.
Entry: kWh 2952
